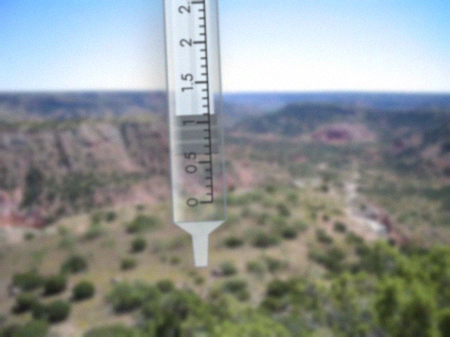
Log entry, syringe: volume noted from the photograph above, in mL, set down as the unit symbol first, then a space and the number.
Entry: mL 0.6
